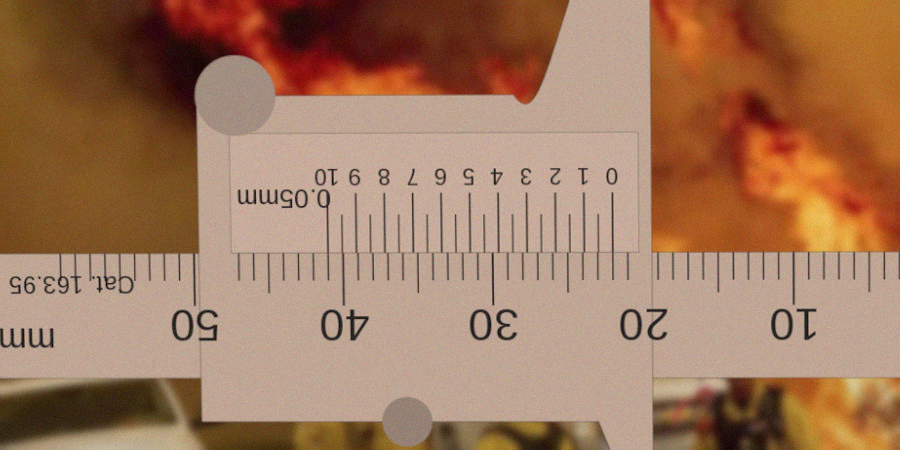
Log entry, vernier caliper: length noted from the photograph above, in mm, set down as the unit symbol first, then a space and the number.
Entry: mm 22.0
